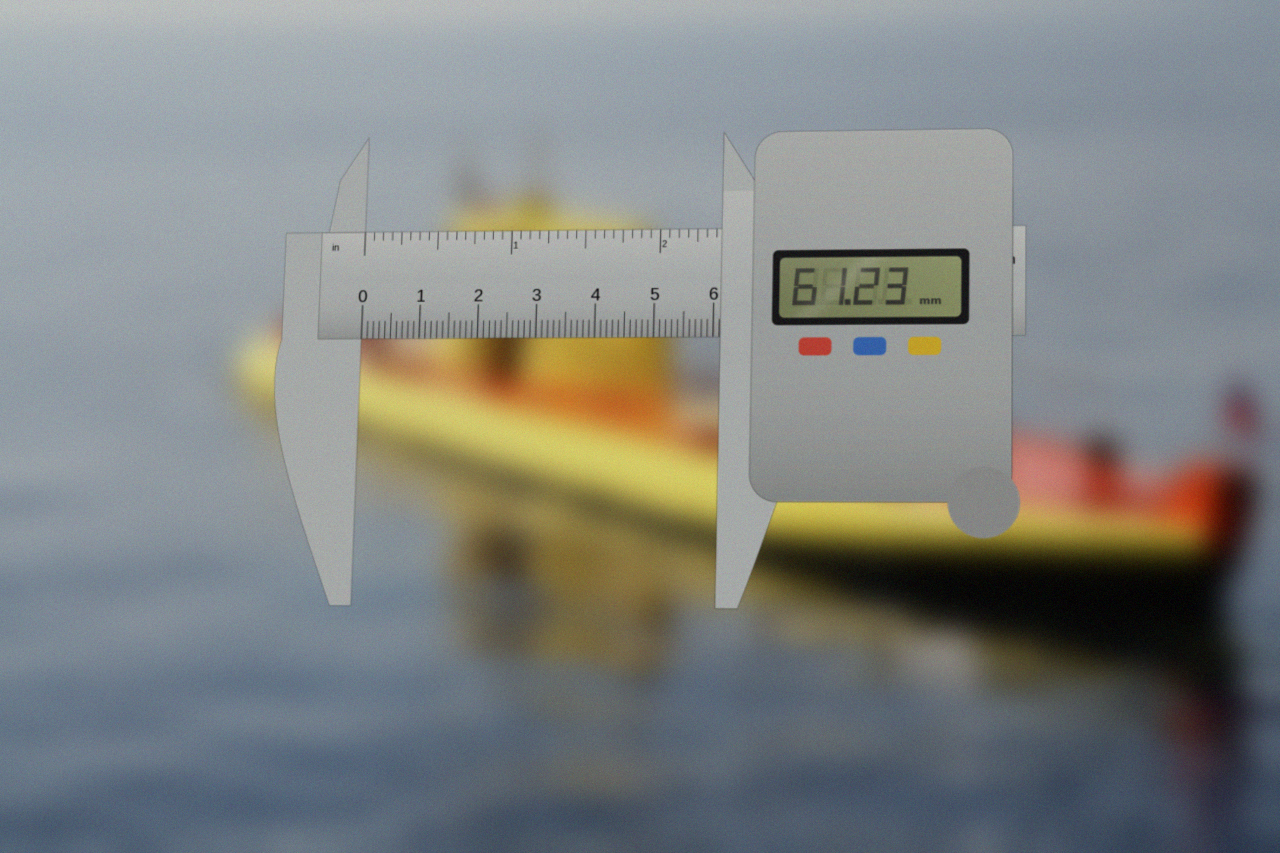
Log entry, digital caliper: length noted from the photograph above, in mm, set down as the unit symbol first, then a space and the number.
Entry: mm 61.23
